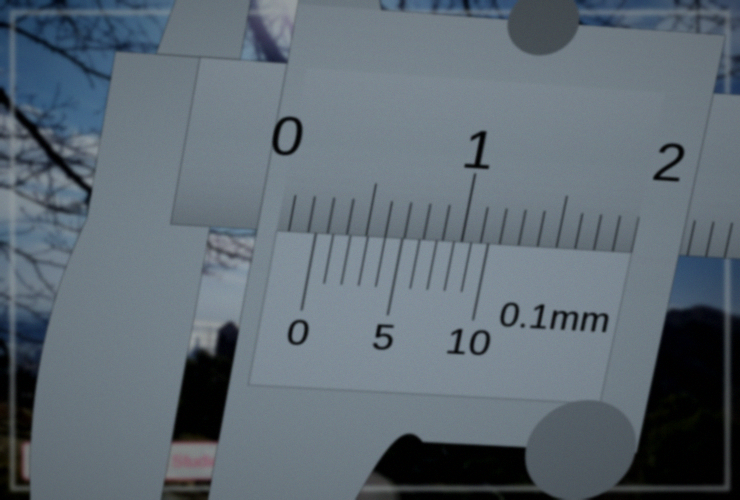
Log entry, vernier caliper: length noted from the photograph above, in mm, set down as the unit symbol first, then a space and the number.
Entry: mm 2.4
